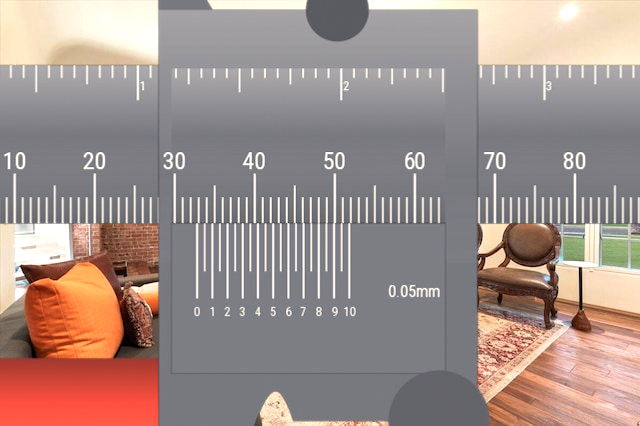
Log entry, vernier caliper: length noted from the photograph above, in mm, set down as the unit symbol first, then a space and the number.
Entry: mm 32.8
